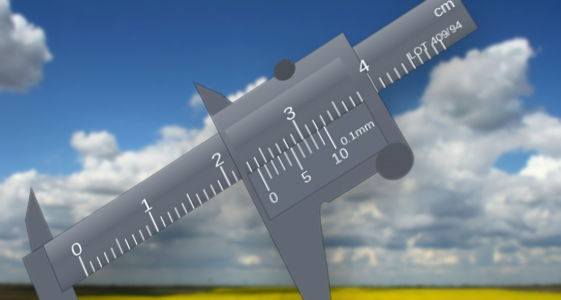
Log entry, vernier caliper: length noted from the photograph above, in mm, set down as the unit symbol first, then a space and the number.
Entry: mm 23.8
